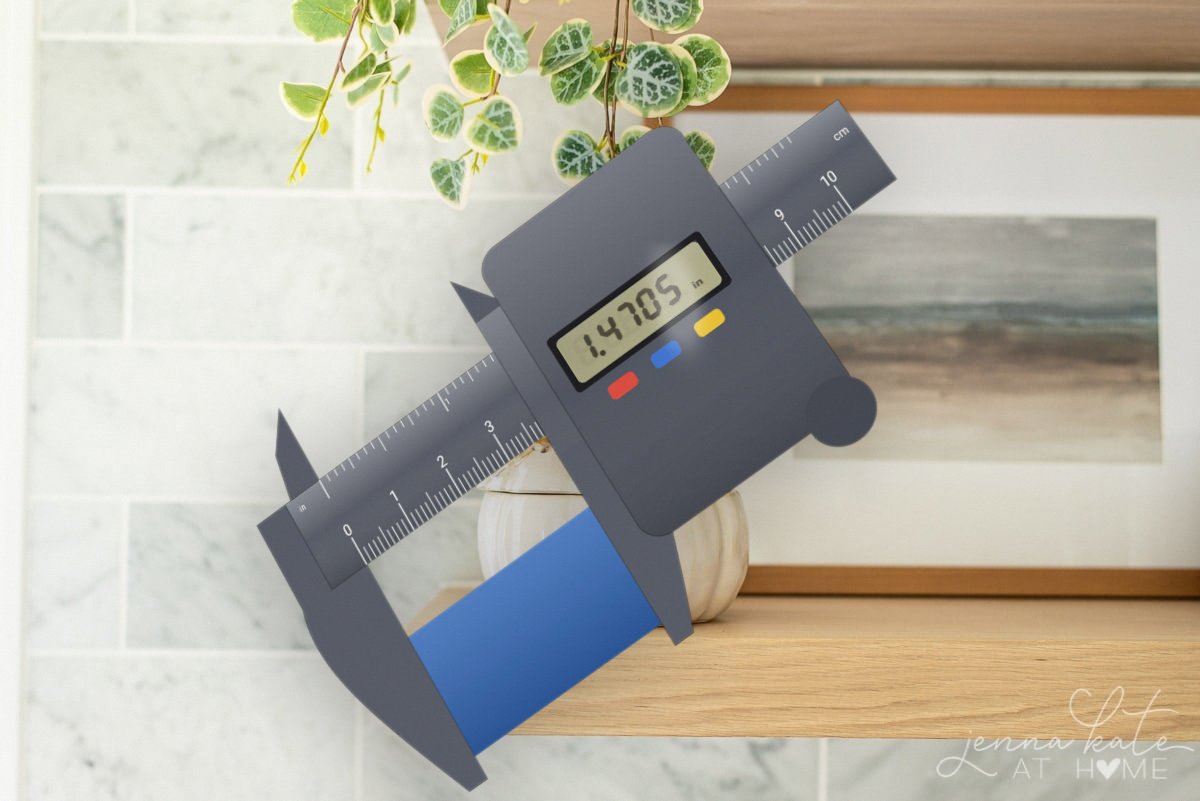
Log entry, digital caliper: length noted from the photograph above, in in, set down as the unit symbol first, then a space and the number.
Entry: in 1.4705
